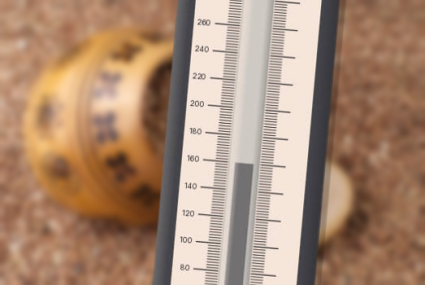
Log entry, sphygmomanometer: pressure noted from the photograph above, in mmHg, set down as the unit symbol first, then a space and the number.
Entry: mmHg 160
